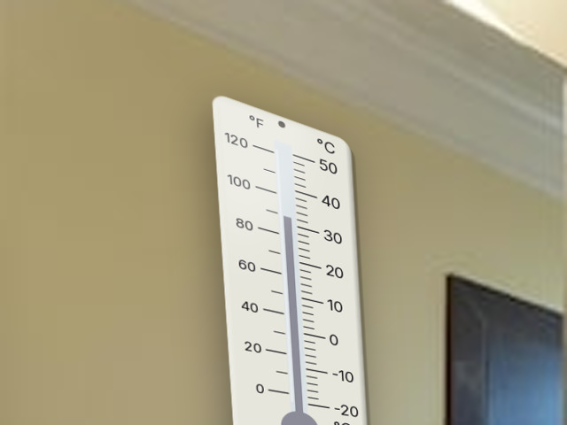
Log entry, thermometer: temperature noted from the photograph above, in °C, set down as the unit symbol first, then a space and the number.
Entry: °C 32
